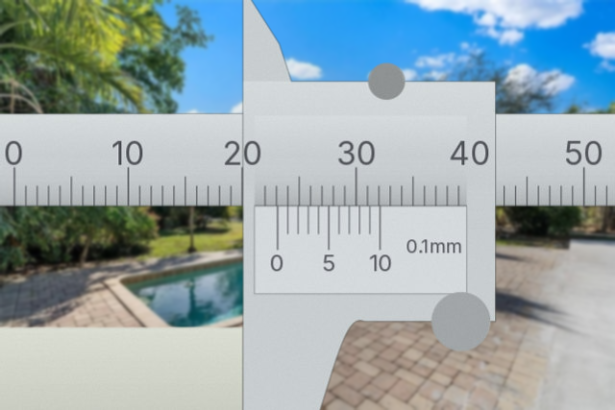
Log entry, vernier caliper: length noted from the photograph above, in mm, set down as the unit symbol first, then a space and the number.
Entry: mm 23.1
